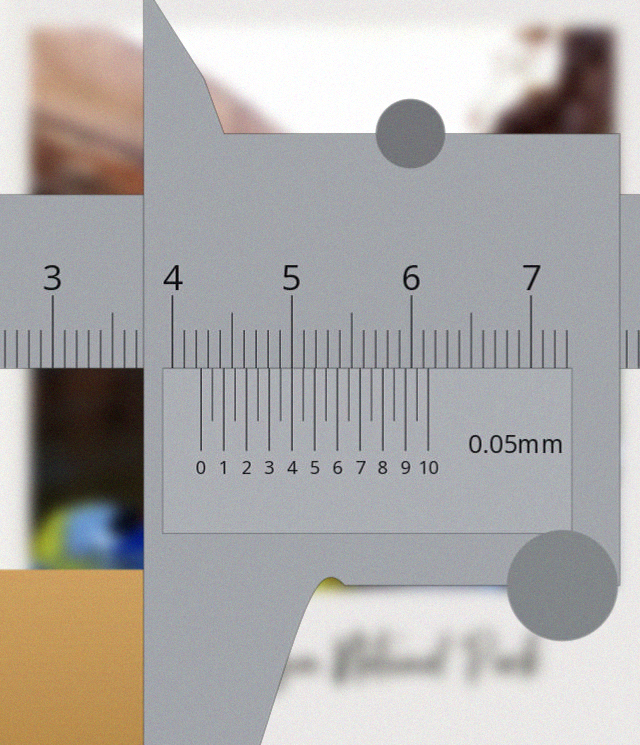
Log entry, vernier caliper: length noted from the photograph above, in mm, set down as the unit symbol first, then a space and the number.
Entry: mm 42.4
